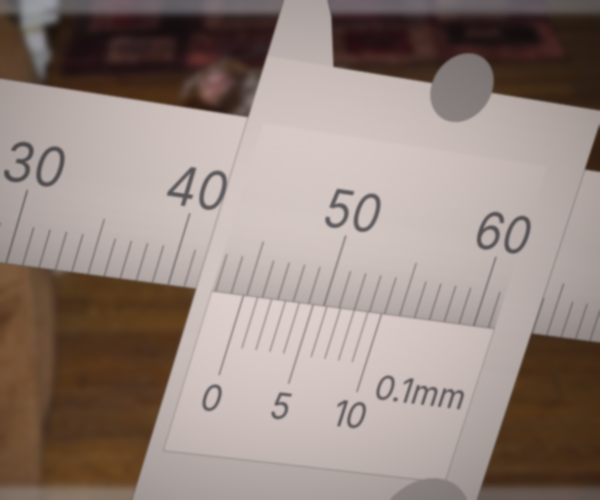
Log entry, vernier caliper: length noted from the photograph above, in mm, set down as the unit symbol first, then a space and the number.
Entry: mm 44.8
